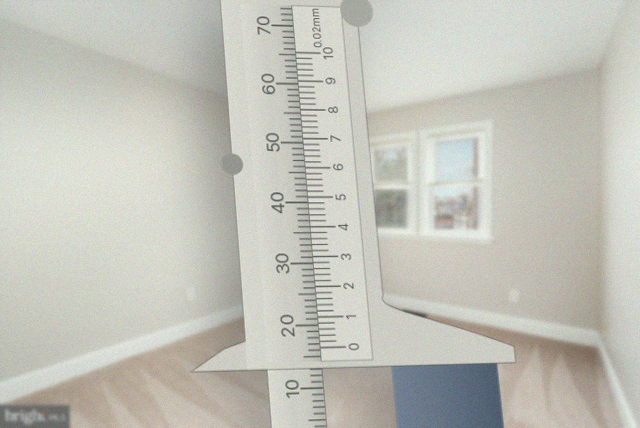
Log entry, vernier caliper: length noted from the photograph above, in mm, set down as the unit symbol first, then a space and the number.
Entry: mm 16.4
